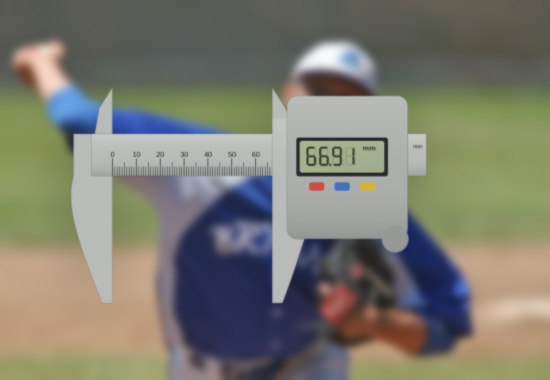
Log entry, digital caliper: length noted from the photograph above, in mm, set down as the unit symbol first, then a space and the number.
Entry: mm 66.91
